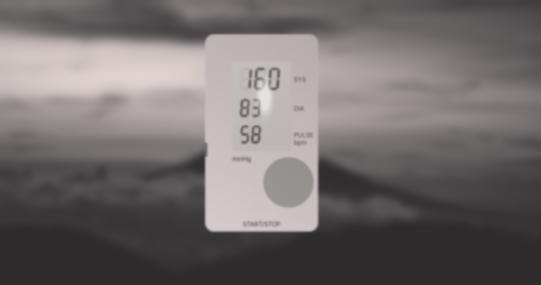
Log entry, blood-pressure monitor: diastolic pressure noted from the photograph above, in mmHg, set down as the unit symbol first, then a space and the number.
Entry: mmHg 83
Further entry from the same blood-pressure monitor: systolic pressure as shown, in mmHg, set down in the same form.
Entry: mmHg 160
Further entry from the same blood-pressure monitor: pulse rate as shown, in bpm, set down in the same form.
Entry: bpm 58
